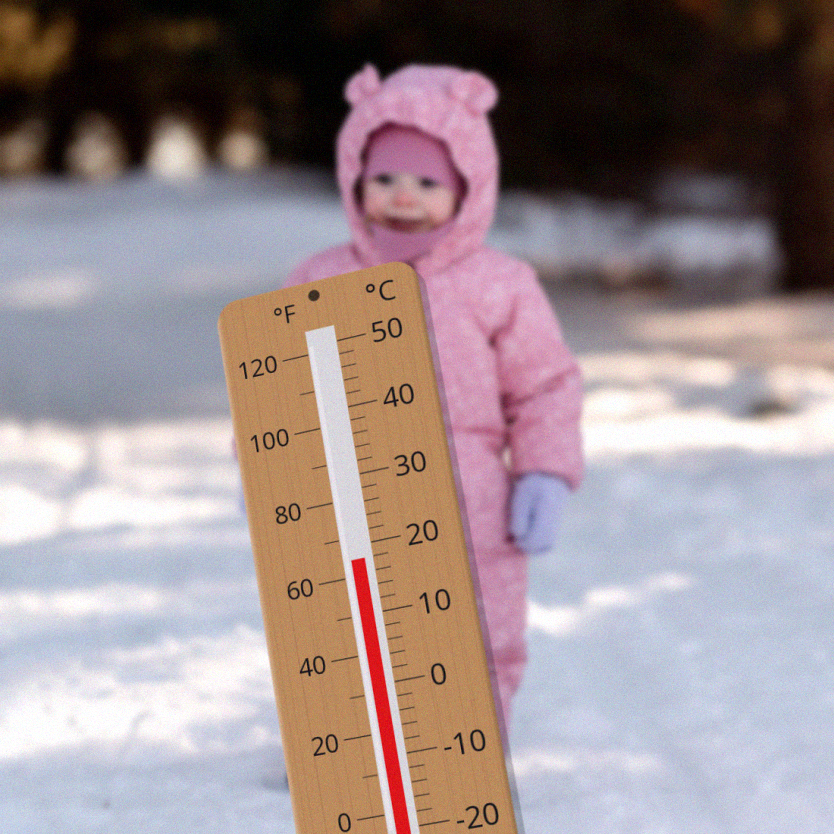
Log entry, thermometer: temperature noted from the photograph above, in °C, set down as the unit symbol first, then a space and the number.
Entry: °C 18
